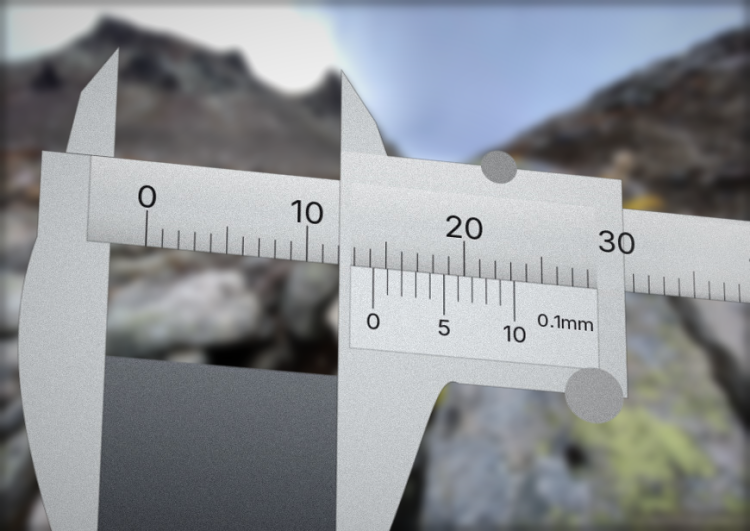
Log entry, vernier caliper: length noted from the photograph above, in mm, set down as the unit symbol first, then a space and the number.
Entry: mm 14.2
